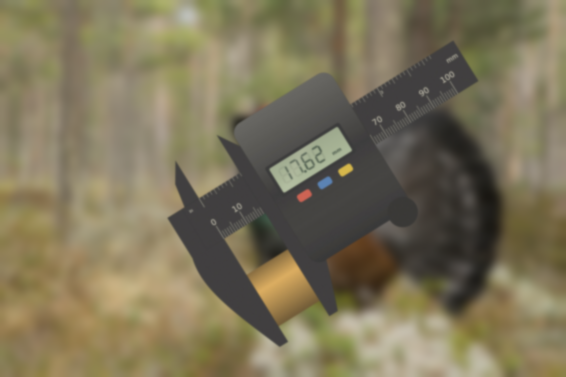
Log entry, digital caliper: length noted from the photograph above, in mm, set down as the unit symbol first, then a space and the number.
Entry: mm 17.62
